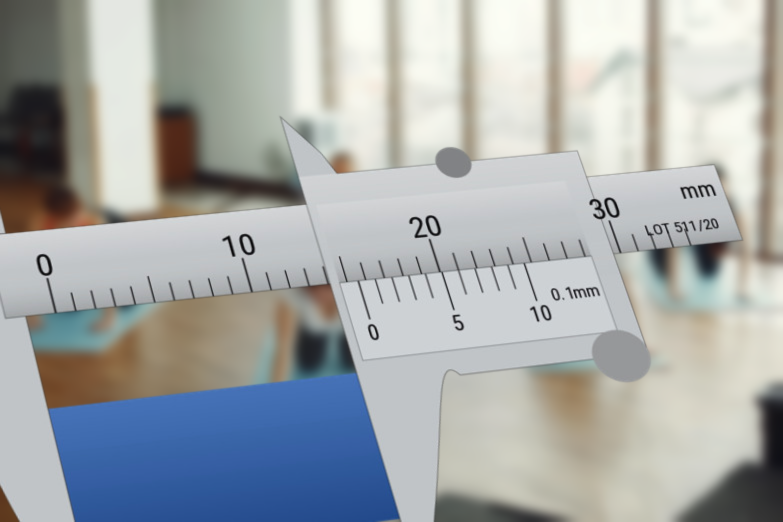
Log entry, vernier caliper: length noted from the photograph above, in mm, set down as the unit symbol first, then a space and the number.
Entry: mm 15.6
